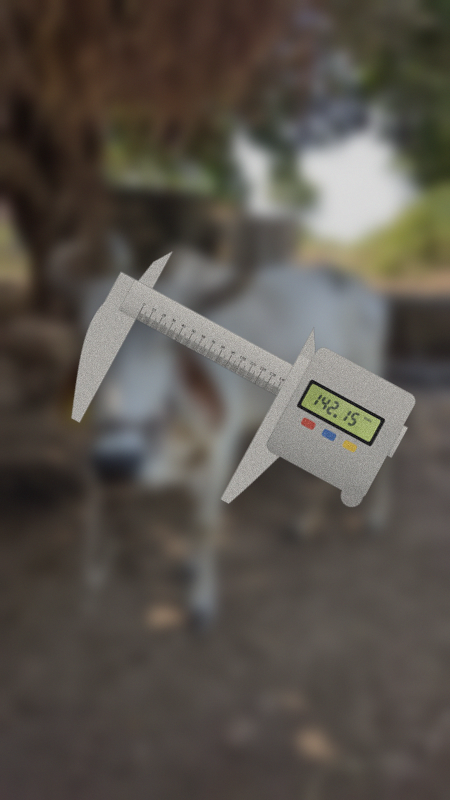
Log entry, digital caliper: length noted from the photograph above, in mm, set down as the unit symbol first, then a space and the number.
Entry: mm 142.15
